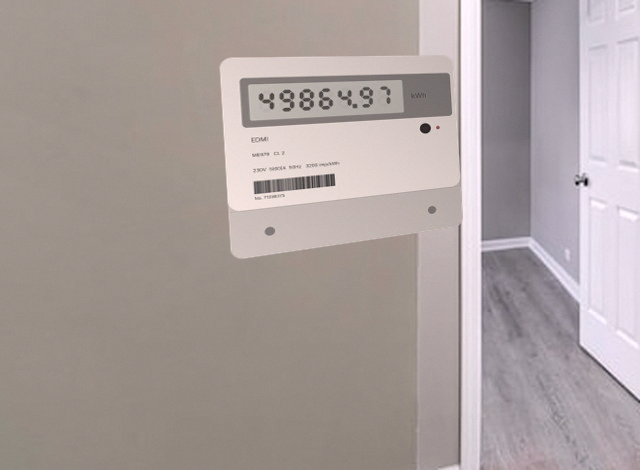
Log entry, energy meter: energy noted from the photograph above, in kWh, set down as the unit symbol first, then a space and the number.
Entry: kWh 49864.97
